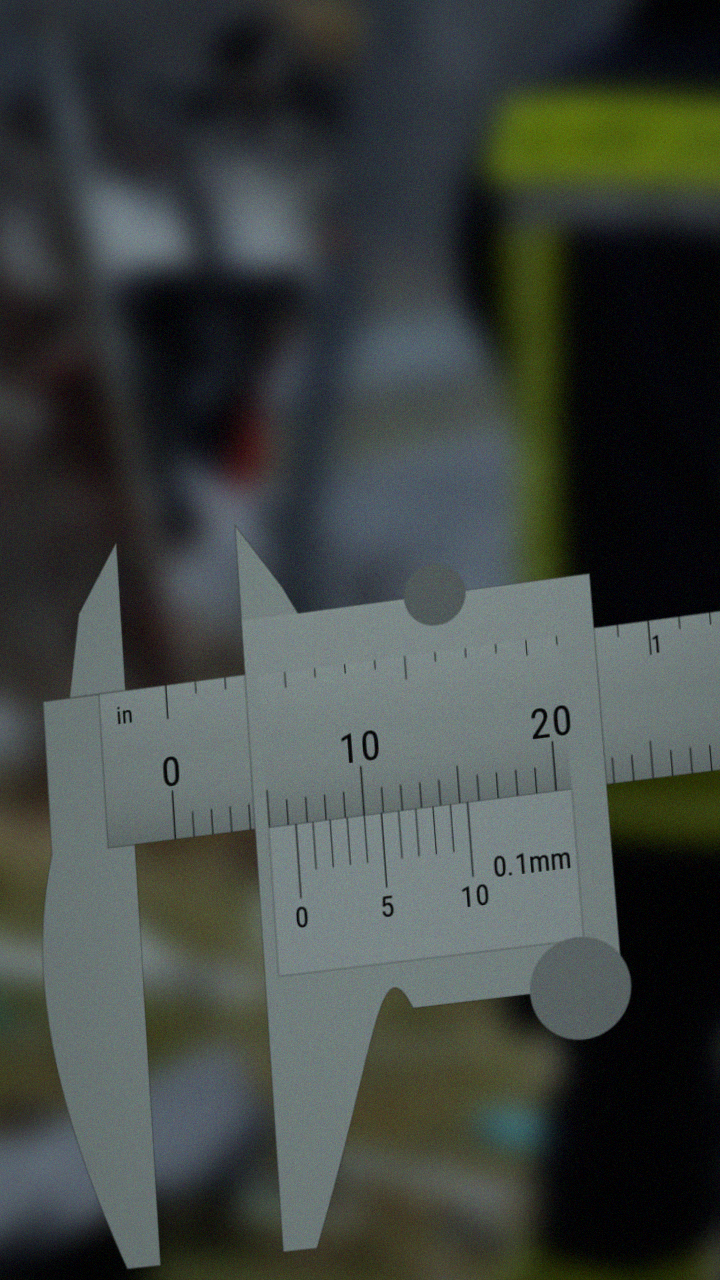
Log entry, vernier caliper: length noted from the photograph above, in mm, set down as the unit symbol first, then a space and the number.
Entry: mm 6.4
